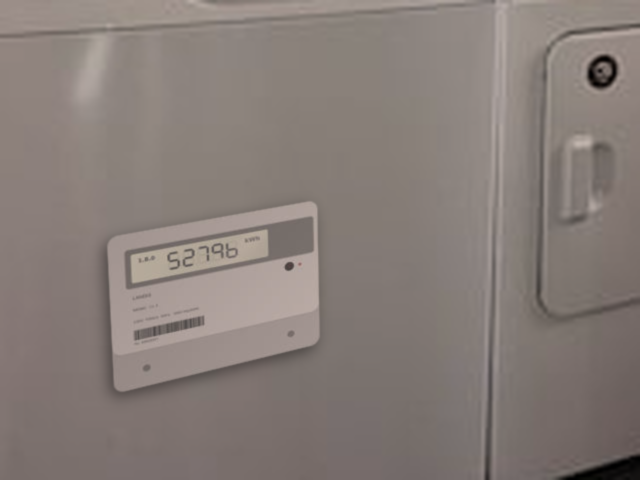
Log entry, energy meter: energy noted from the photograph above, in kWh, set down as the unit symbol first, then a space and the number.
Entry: kWh 52796
